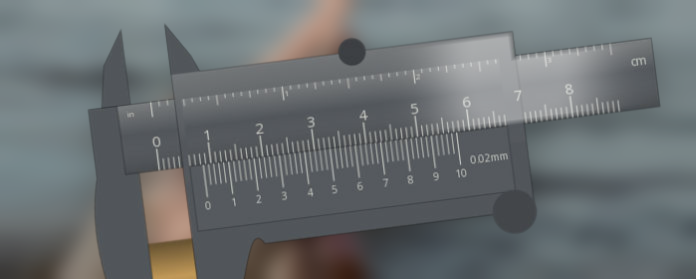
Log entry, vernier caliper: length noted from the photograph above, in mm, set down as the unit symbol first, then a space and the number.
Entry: mm 8.5
